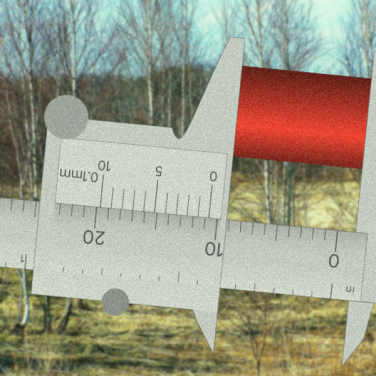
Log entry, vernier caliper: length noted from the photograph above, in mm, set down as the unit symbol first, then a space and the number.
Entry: mm 10.7
